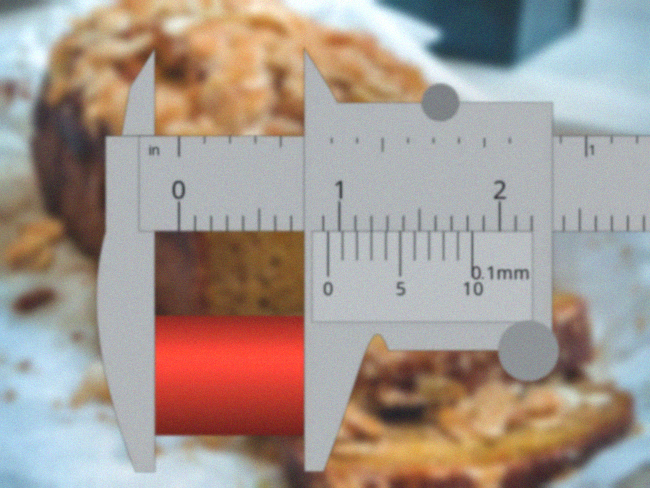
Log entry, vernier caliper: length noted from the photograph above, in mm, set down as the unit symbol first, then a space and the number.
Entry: mm 9.3
